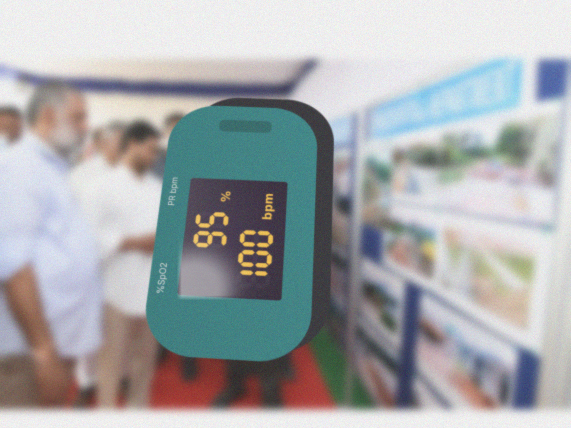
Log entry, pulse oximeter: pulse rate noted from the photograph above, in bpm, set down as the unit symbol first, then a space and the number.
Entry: bpm 100
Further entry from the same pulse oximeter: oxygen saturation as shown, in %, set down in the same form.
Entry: % 95
